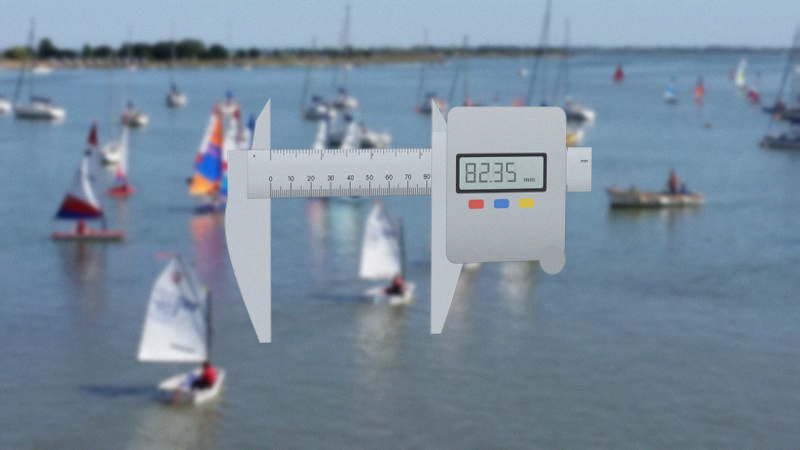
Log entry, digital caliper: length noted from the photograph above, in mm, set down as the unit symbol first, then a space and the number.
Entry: mm 82.35
